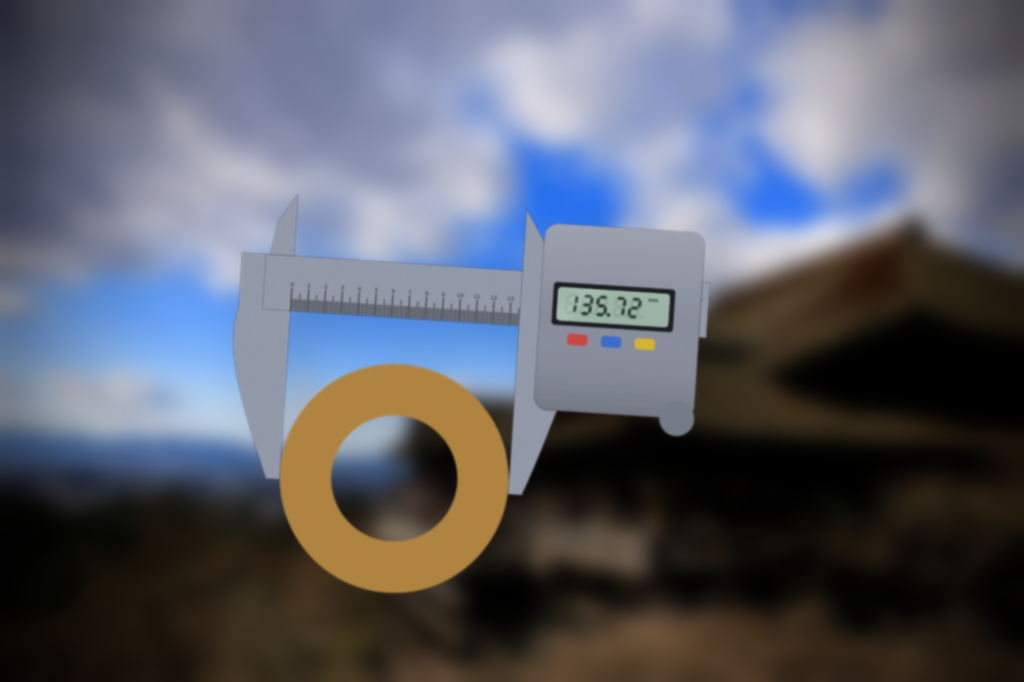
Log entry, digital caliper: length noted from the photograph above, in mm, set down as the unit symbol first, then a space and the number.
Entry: mm 135.72
